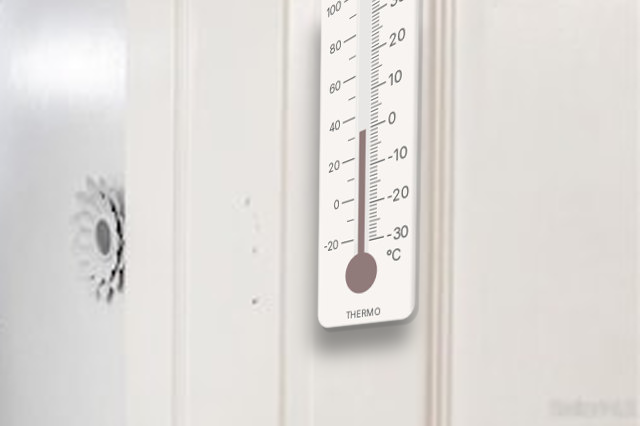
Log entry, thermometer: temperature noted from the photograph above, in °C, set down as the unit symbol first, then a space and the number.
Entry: °C 0
